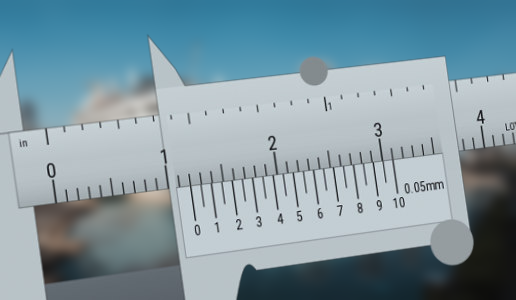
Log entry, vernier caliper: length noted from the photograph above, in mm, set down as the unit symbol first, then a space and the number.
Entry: mm 12.0
